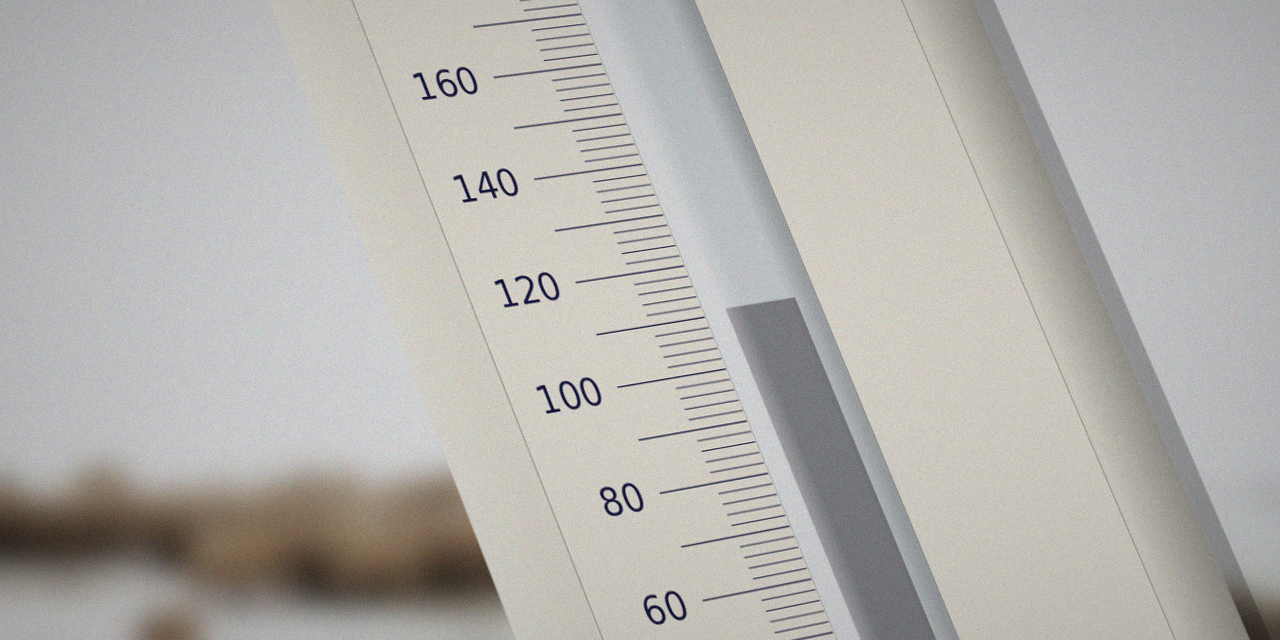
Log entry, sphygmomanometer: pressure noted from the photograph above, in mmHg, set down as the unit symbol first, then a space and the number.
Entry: mmHg 111
